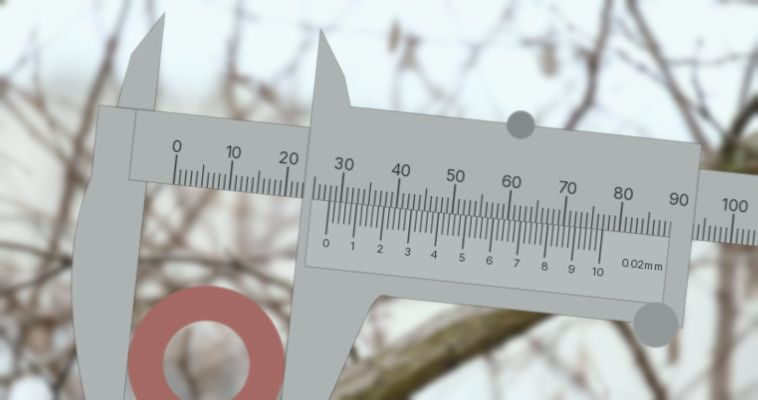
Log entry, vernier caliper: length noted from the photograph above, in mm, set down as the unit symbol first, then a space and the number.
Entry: mm 28.0
